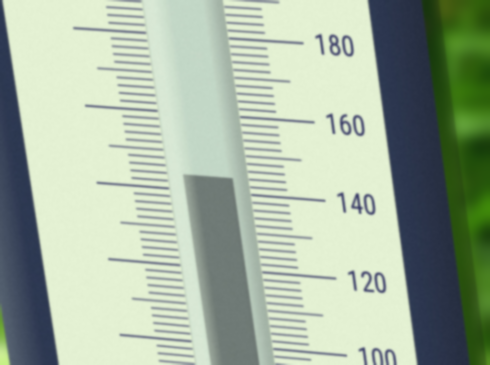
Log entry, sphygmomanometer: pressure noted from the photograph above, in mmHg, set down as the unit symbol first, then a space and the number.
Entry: mmHg 144
